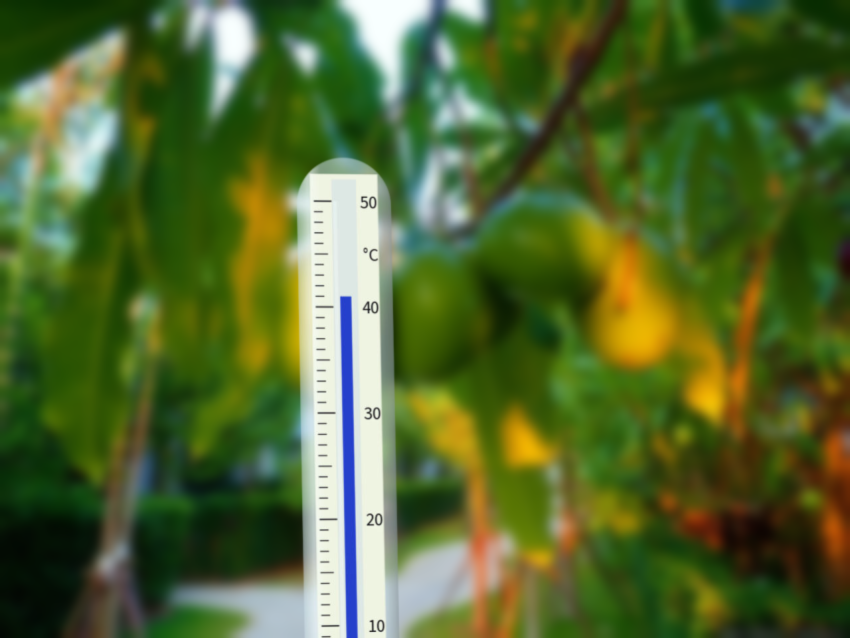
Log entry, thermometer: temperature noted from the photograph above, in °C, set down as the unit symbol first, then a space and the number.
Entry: °C 41
